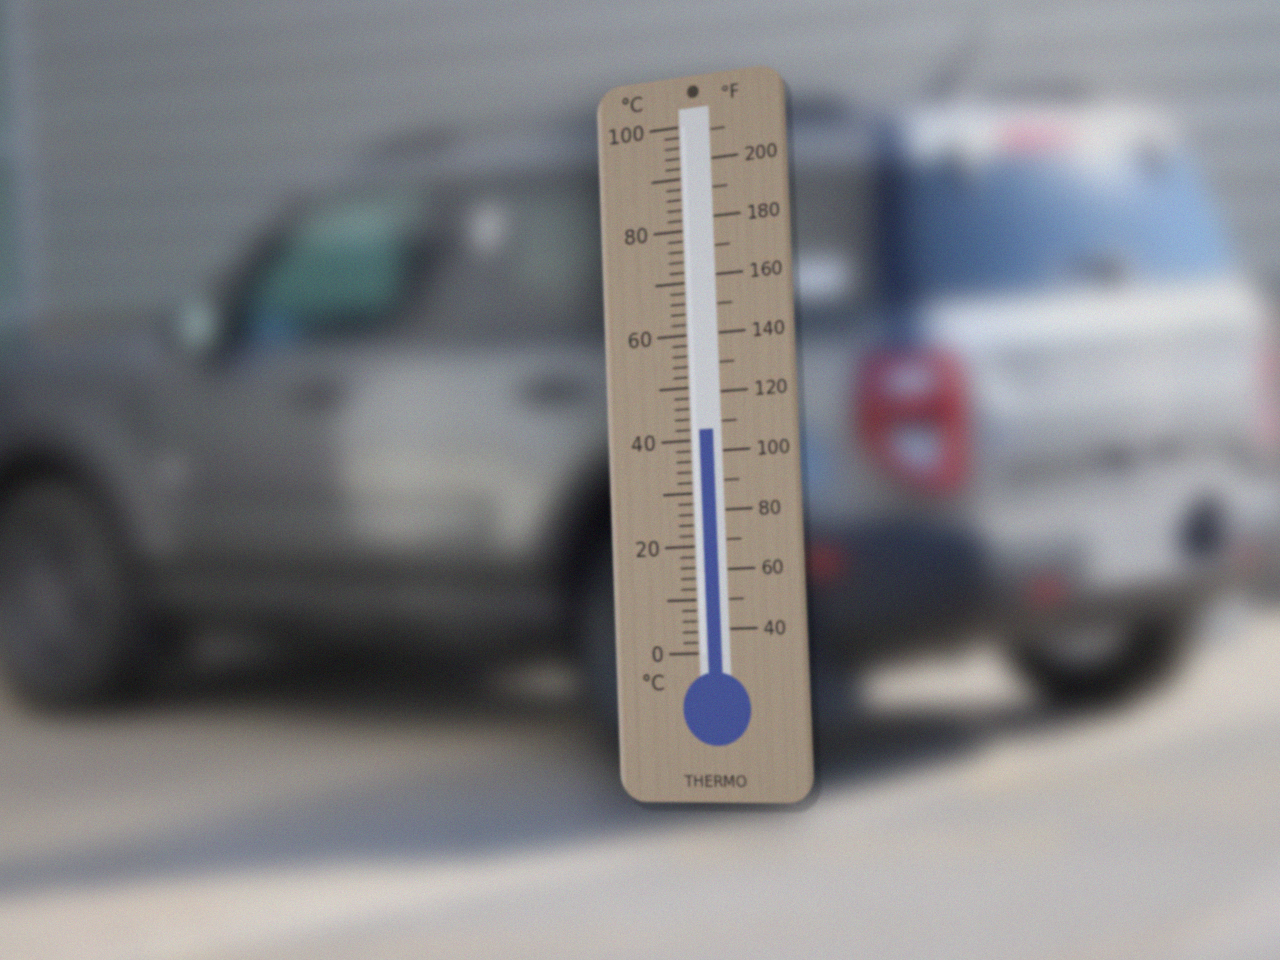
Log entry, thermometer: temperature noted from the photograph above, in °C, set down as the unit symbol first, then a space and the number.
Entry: °C 42
